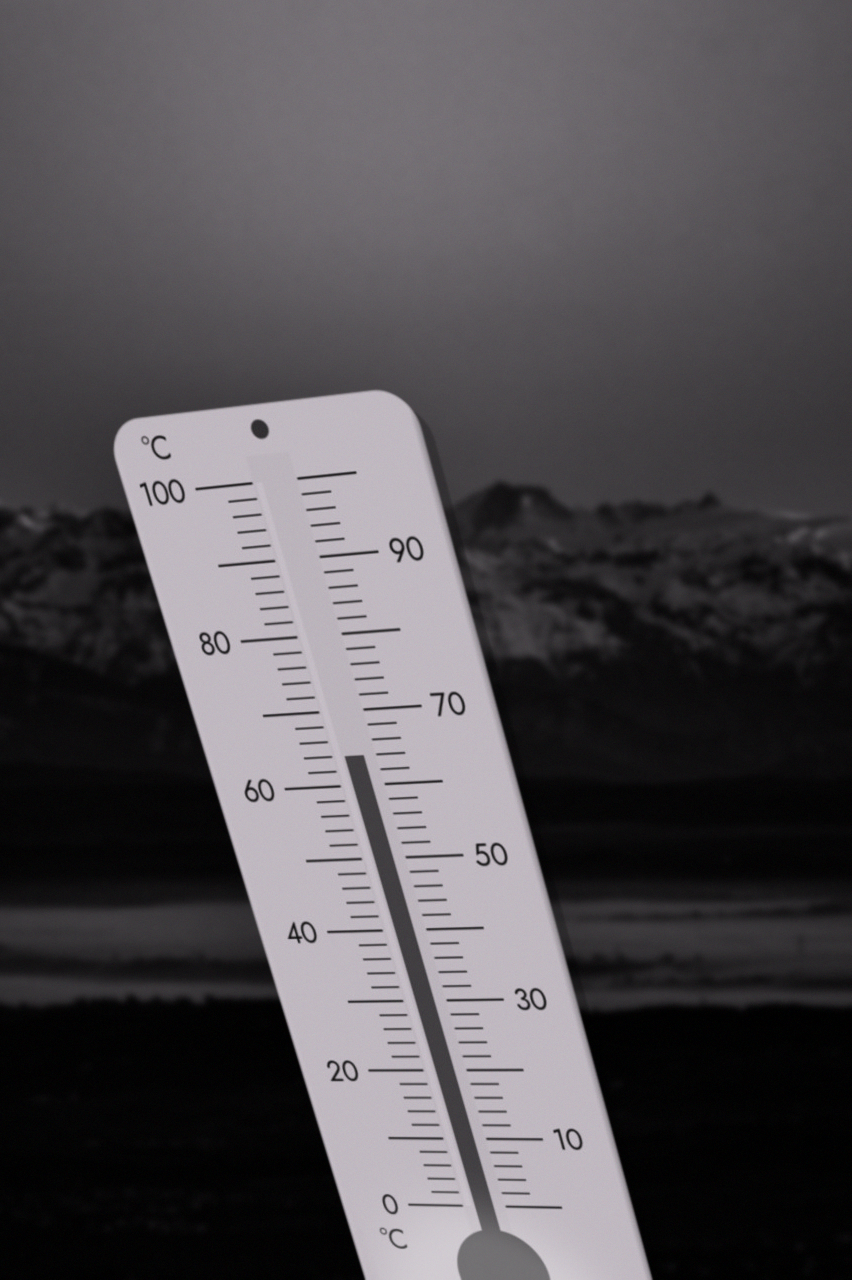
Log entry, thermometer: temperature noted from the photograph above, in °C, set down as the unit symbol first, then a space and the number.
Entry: °C 64
